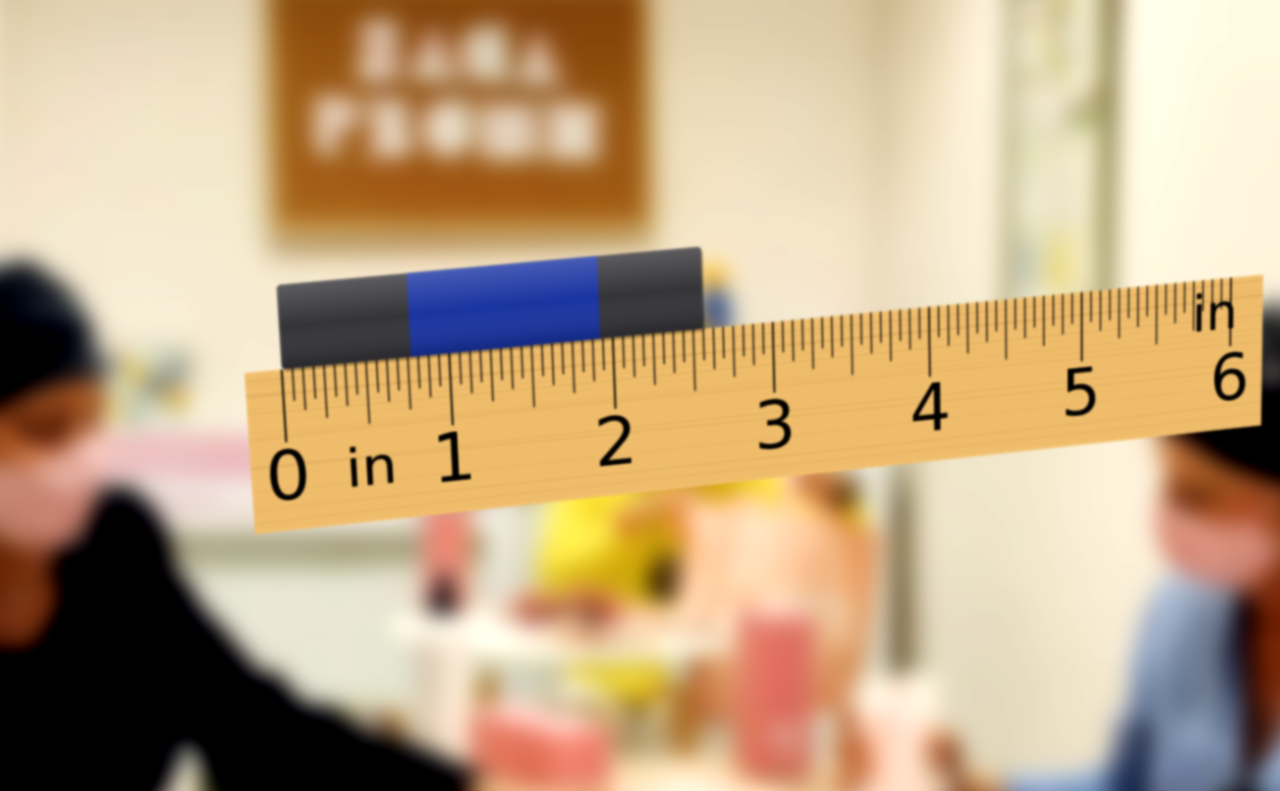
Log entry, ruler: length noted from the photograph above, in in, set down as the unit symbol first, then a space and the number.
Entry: in 2.5625
